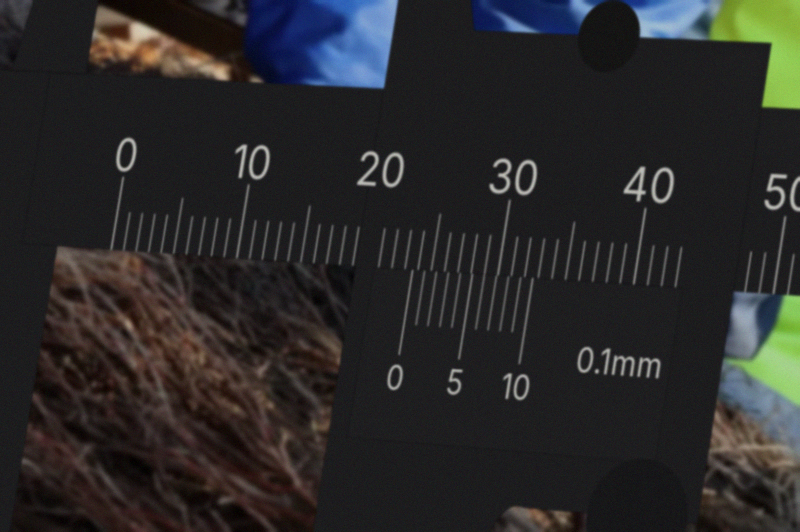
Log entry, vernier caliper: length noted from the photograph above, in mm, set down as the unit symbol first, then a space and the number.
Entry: mm 23.6
